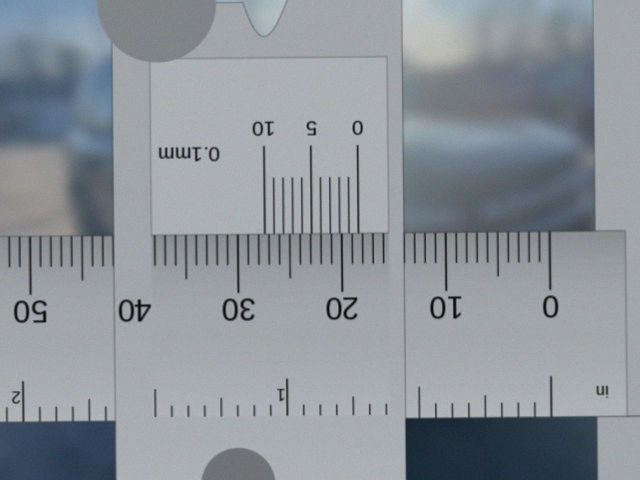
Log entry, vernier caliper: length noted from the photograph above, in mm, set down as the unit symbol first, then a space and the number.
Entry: mm 18.4
